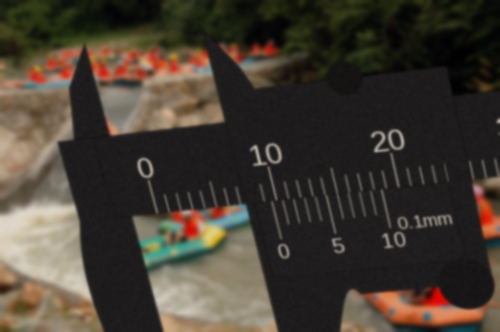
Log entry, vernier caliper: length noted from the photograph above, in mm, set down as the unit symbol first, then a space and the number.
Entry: mm 9.6
